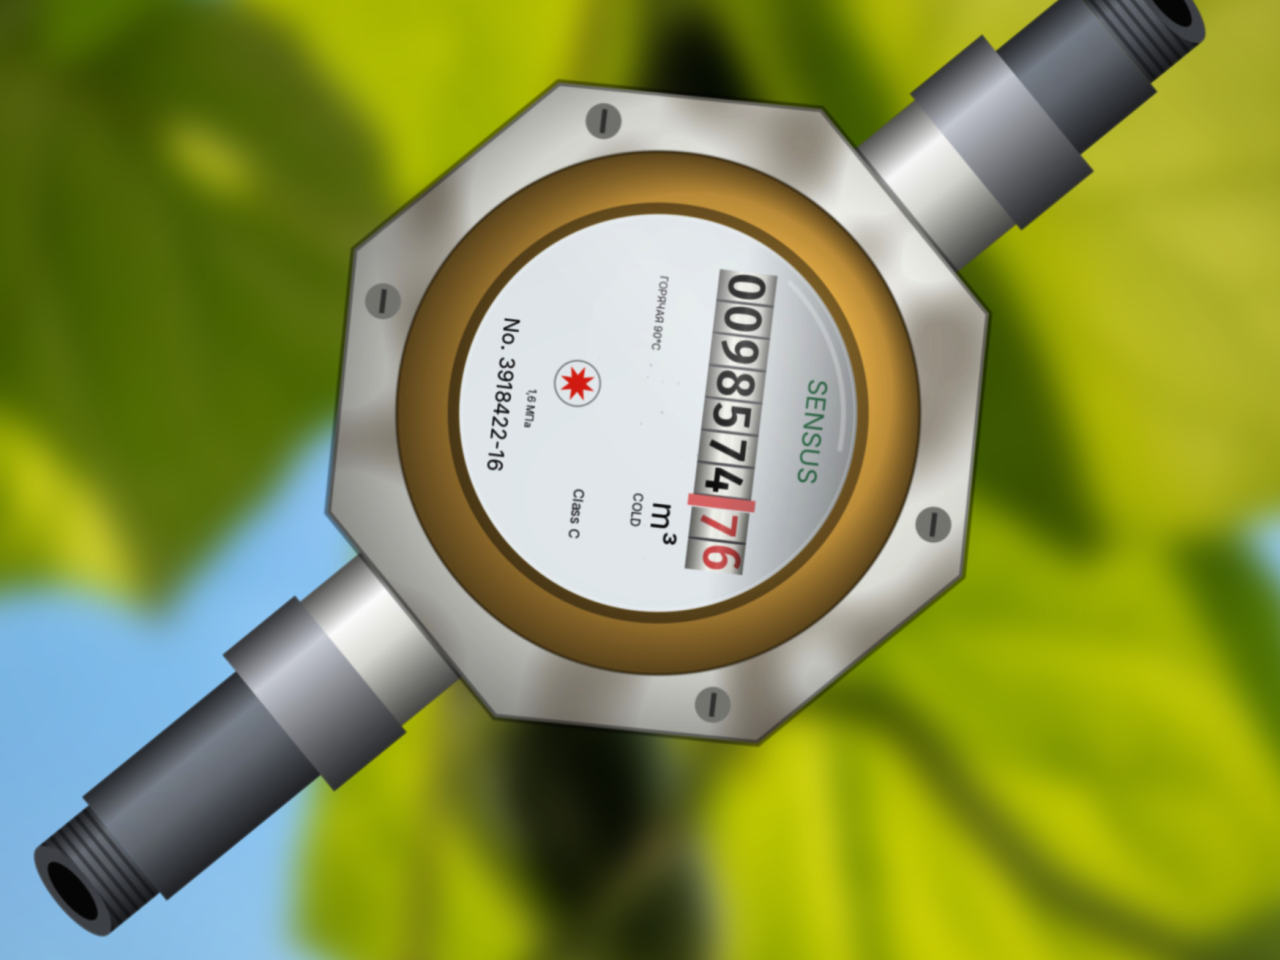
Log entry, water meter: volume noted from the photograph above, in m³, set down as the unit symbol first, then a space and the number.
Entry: m³ 98574.76
